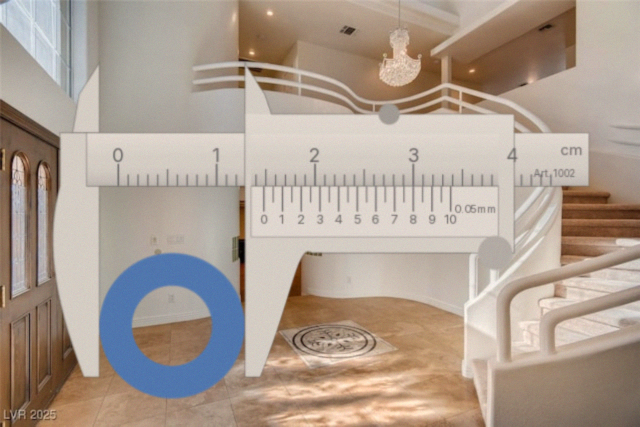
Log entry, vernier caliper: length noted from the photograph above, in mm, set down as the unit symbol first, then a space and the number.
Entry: mm 14.8
